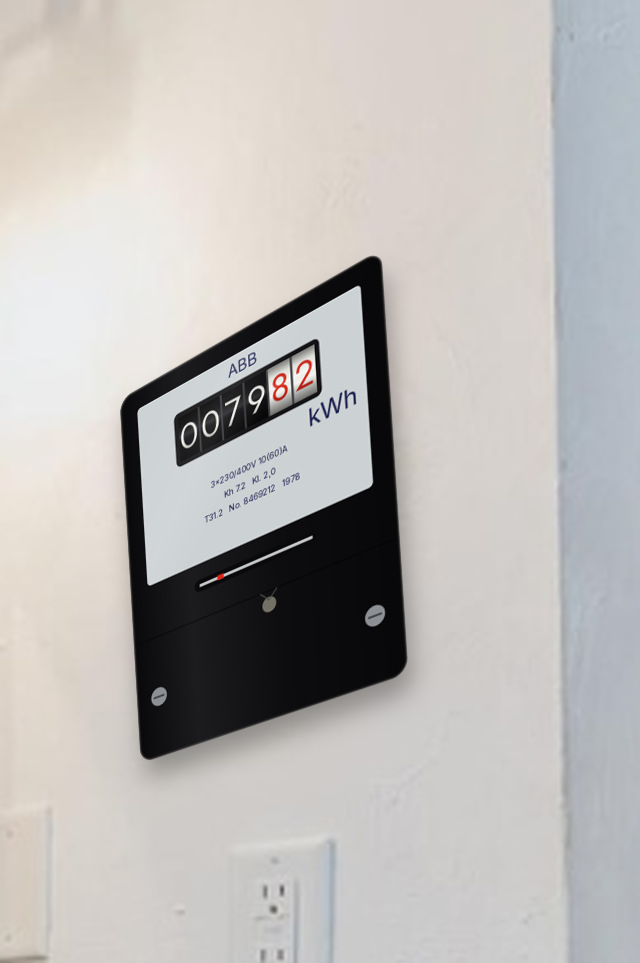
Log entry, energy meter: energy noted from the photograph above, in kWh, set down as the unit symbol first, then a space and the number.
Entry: kWh 79.82
